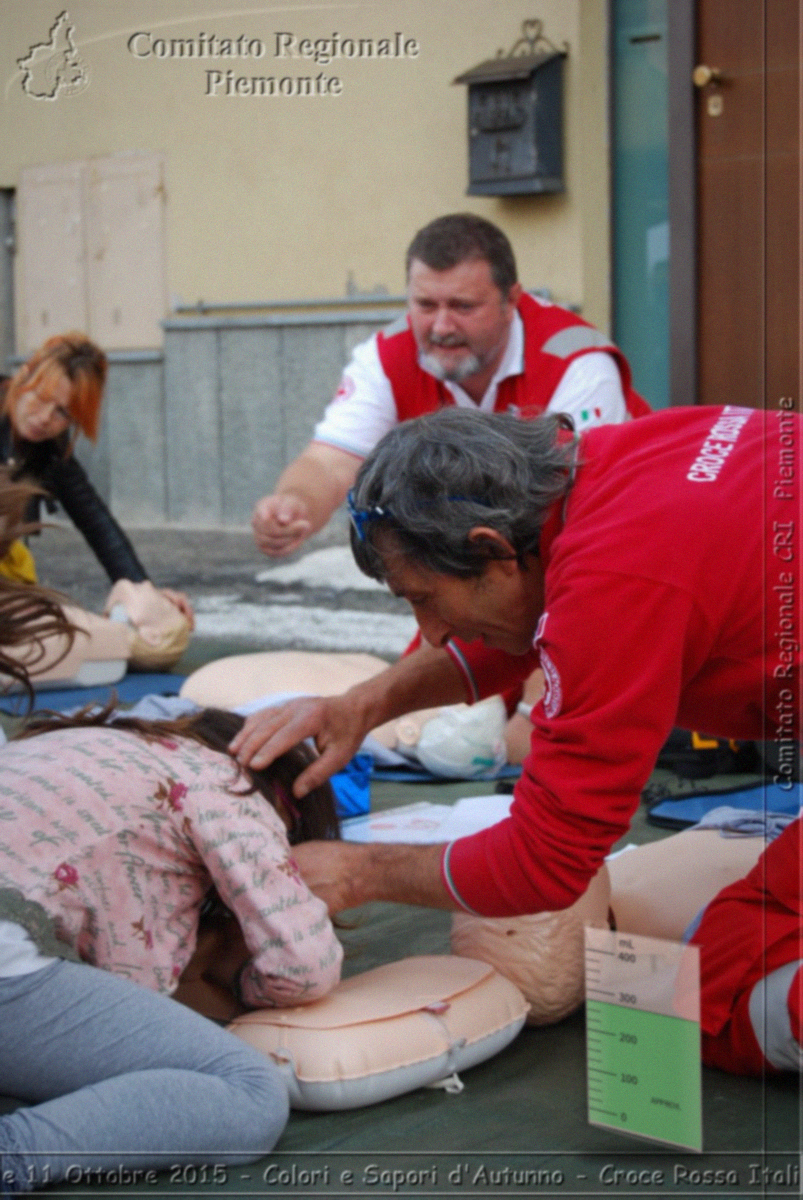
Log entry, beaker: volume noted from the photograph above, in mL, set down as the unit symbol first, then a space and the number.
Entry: mL 275
